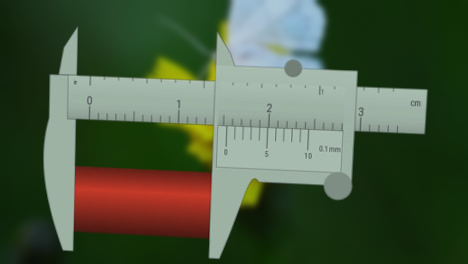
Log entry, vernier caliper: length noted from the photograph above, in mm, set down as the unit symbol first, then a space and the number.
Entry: mm 15.4
